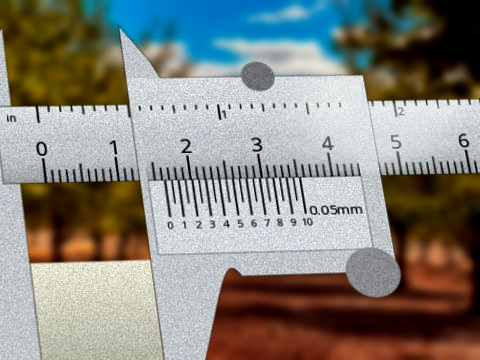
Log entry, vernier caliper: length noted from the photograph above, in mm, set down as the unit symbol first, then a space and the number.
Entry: mm 16.4
